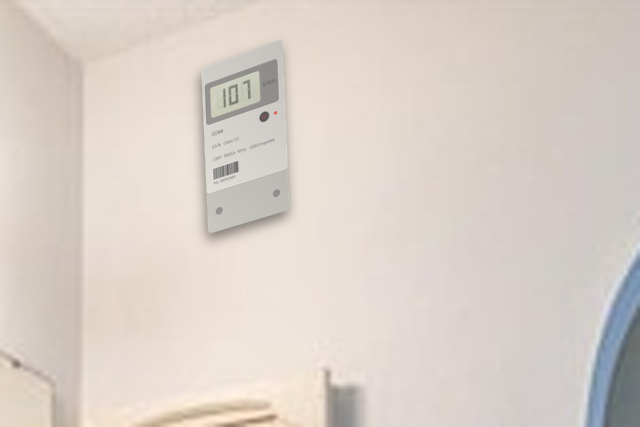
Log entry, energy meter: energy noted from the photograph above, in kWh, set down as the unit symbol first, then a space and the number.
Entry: kWh 107
